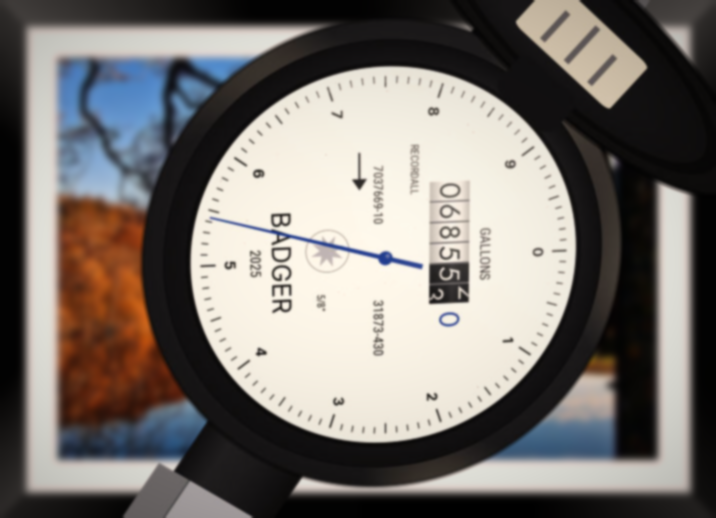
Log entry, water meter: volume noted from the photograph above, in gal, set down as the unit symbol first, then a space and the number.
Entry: gal 685525.4
